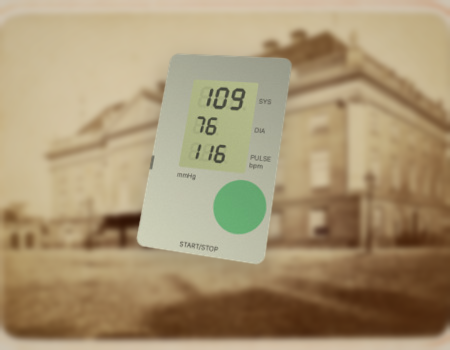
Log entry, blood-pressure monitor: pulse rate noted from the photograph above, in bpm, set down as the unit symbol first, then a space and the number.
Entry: bpm 116
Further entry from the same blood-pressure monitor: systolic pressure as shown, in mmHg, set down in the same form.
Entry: mmHg 109
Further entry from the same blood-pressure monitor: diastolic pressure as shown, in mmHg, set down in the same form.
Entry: mmHg 76
